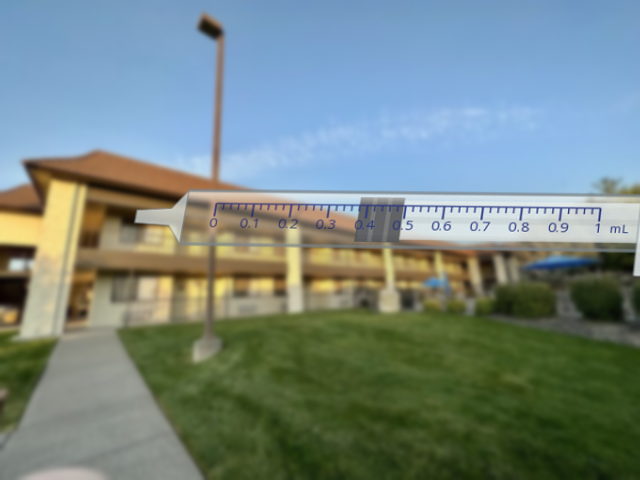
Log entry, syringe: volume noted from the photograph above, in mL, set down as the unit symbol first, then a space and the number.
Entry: mL 0.38
